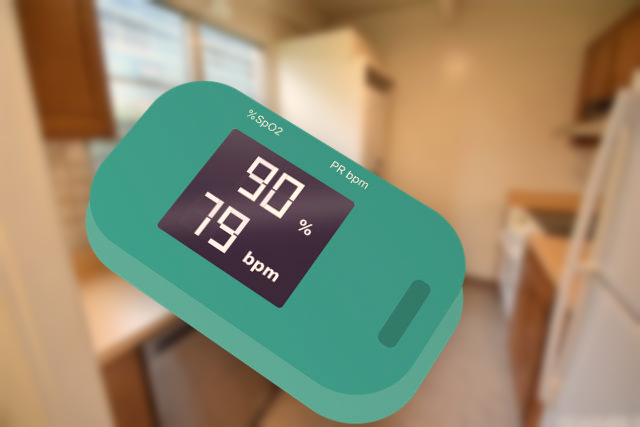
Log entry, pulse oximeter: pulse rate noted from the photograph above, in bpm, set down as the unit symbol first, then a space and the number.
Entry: bpm 79
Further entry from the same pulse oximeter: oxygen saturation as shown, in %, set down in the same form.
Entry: % 90
